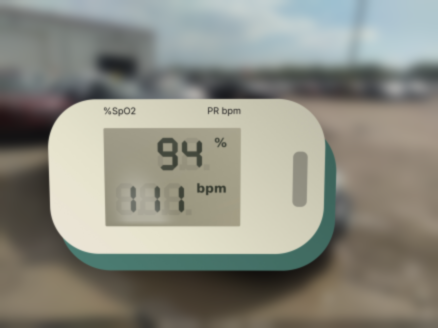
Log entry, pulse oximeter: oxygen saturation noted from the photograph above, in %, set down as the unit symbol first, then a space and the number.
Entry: % 94
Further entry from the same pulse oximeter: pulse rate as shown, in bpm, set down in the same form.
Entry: bpm 111
